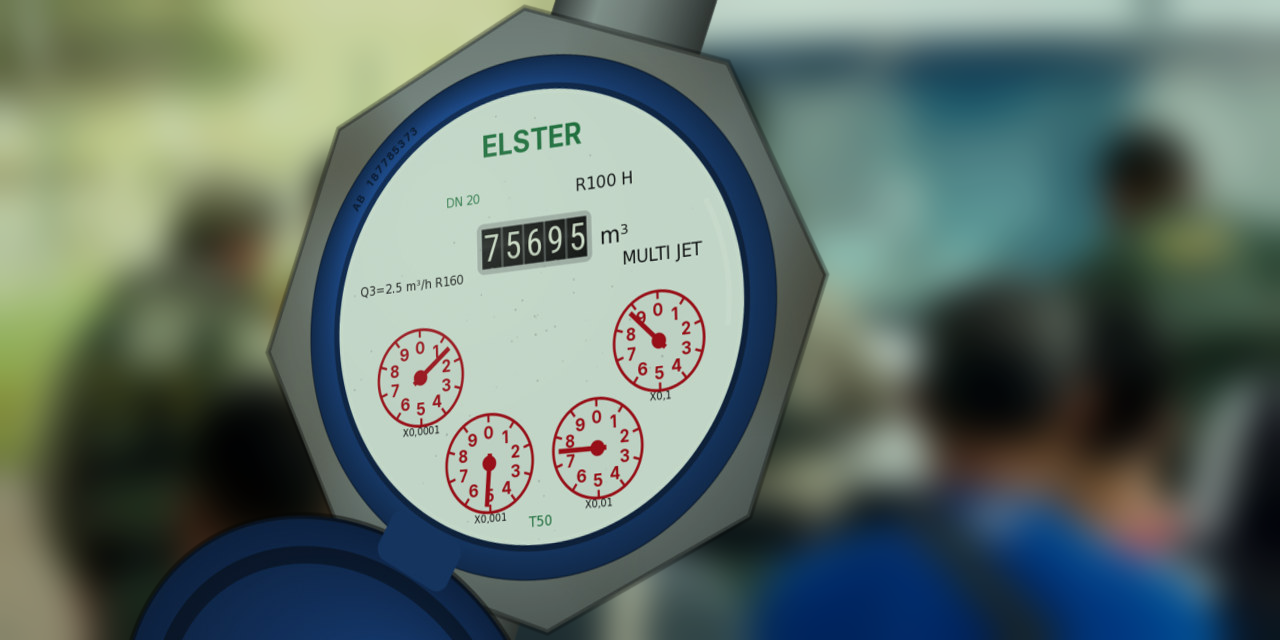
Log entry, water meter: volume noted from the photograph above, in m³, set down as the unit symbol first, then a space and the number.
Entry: m³ 75695.8751
